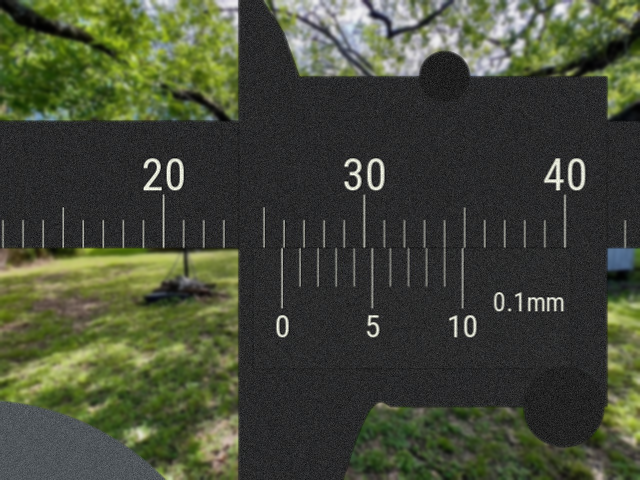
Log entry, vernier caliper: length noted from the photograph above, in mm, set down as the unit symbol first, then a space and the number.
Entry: mm 25.9
